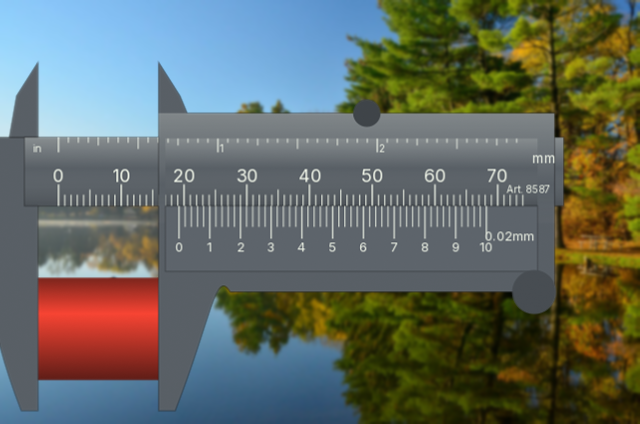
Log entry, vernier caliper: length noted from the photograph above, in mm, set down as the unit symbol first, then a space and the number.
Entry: mm 19.2
